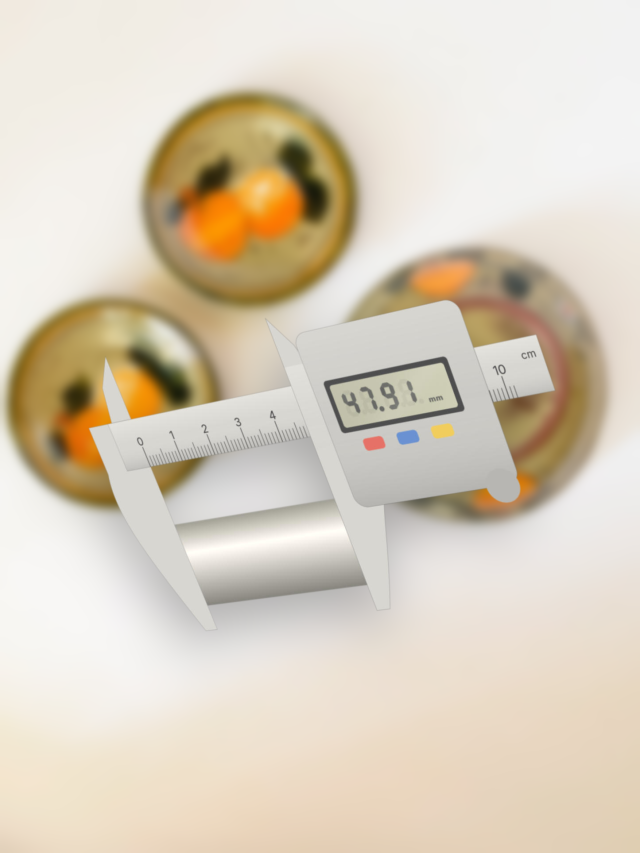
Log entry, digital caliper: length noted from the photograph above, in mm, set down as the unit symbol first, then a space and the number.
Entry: mm 47.91
